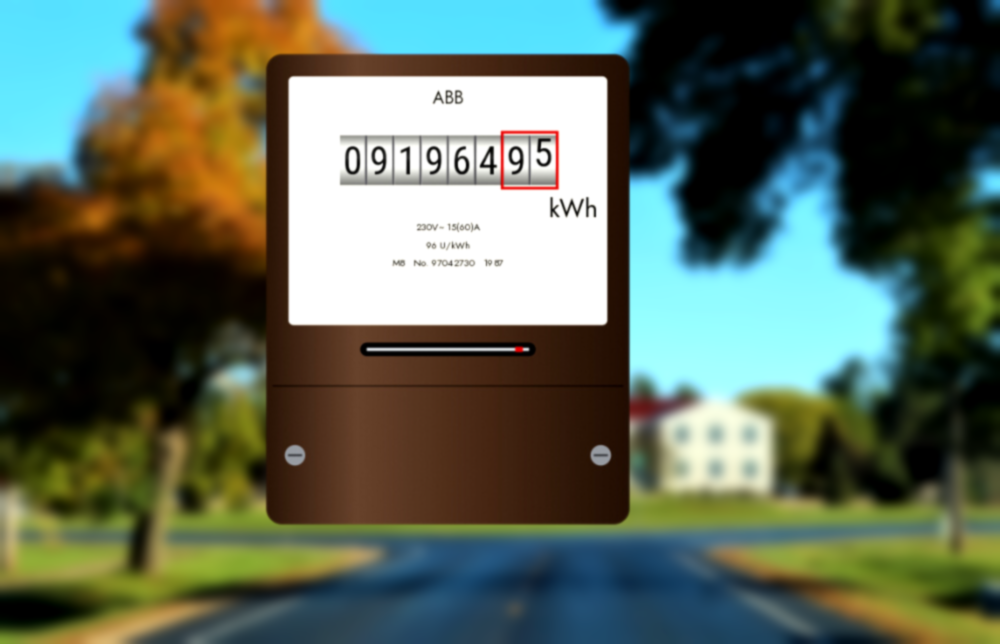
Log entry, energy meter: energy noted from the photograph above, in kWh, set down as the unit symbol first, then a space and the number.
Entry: kWh 91964.95
